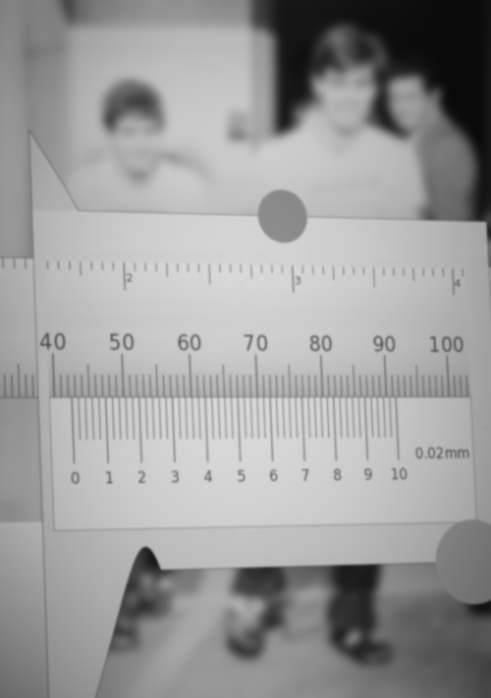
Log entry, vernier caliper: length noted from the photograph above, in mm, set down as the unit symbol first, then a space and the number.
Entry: mm 42.5
